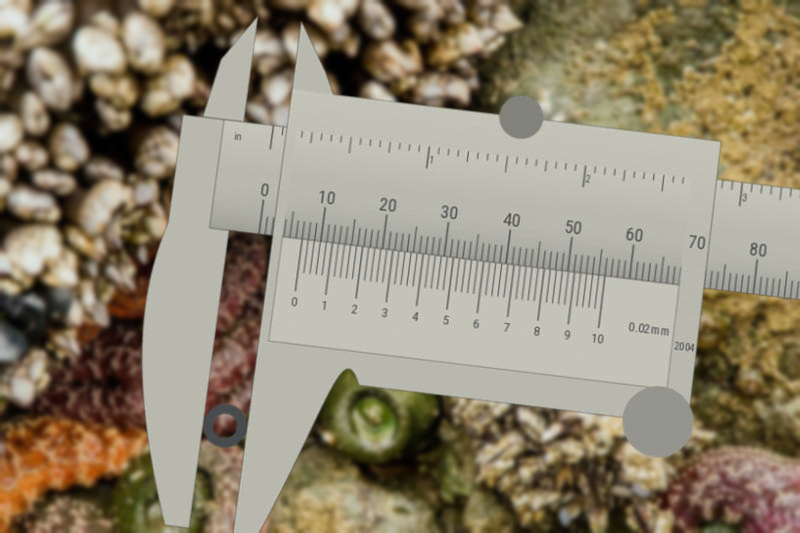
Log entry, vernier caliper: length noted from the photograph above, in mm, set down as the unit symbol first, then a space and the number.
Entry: mm 7.0
